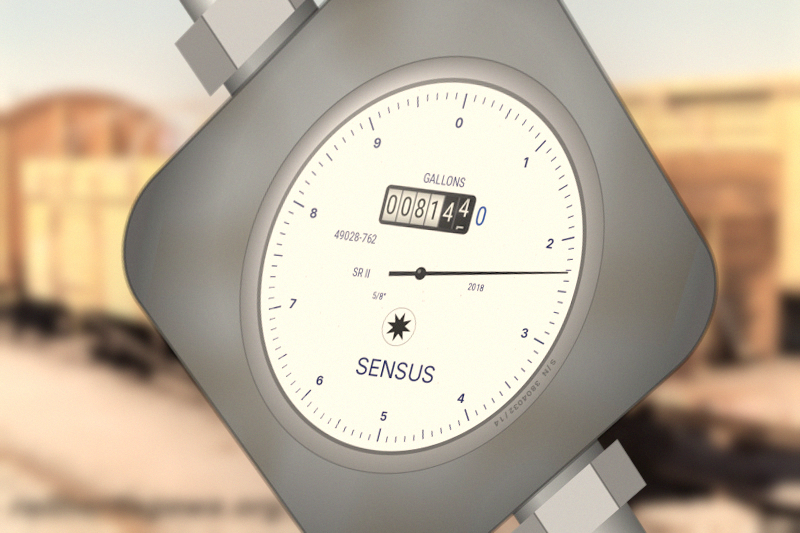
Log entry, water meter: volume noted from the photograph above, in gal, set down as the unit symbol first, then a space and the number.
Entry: gal 81442.3
